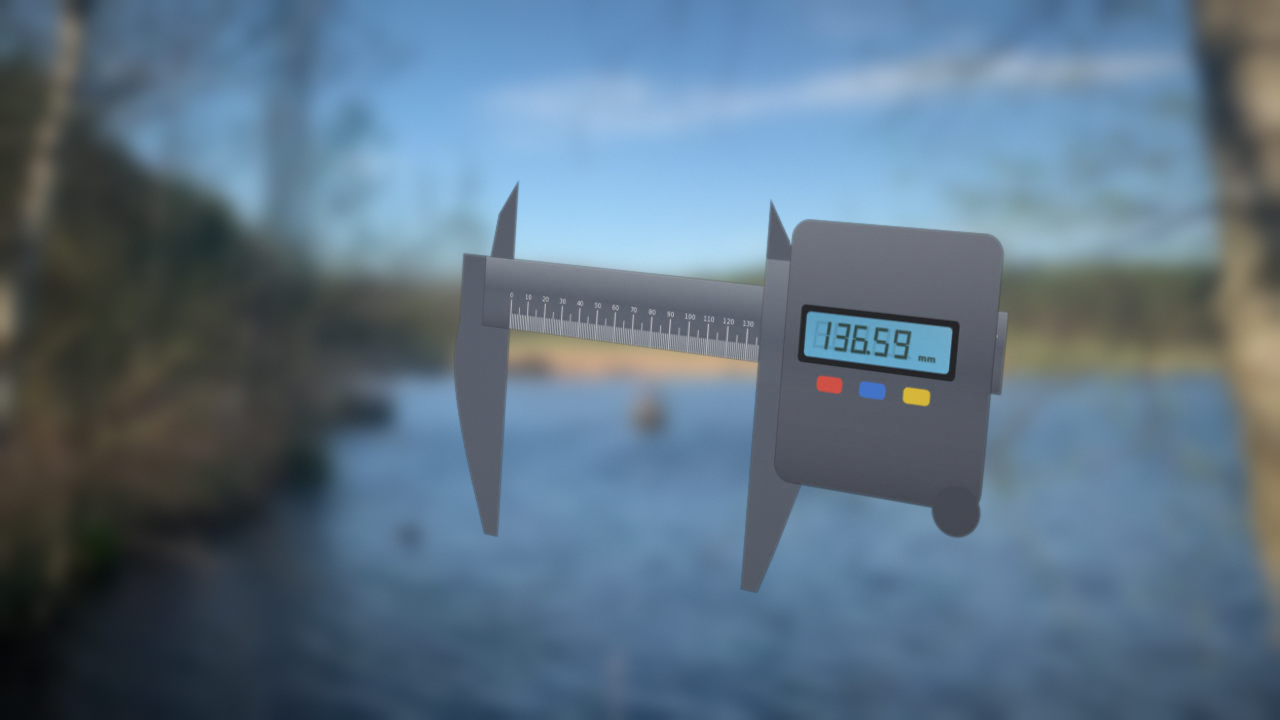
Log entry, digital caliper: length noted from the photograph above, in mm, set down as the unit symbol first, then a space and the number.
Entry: mm 136.59
